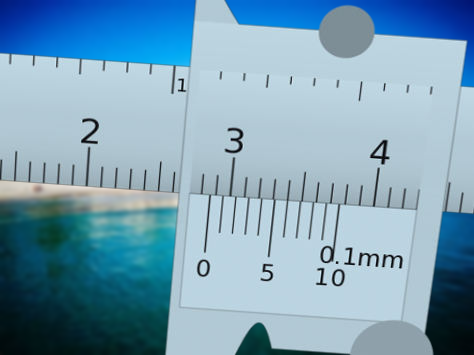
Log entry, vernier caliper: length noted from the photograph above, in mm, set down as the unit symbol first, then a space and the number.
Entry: mm 28.6
